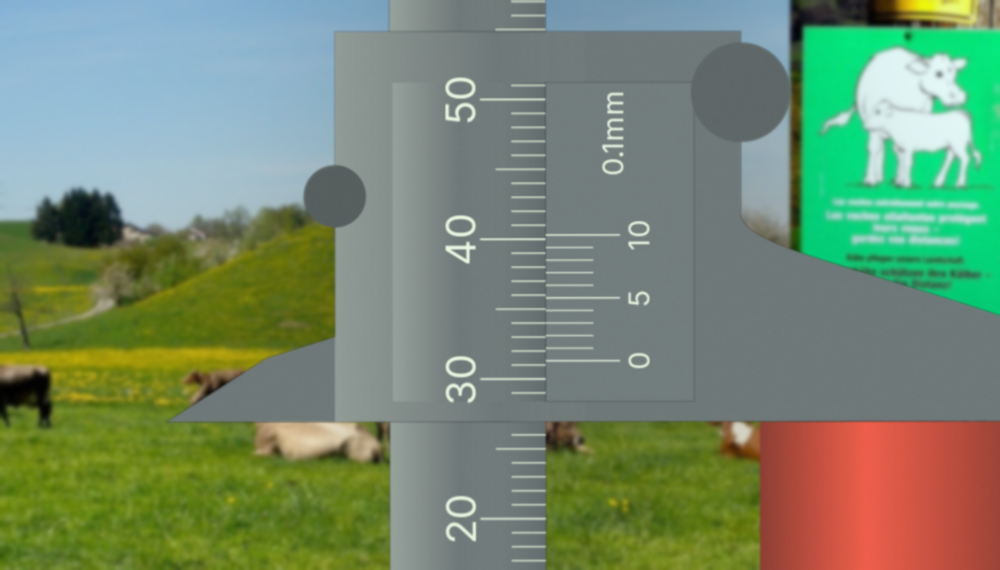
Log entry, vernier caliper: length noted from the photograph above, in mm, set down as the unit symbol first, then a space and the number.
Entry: mm 31.3
